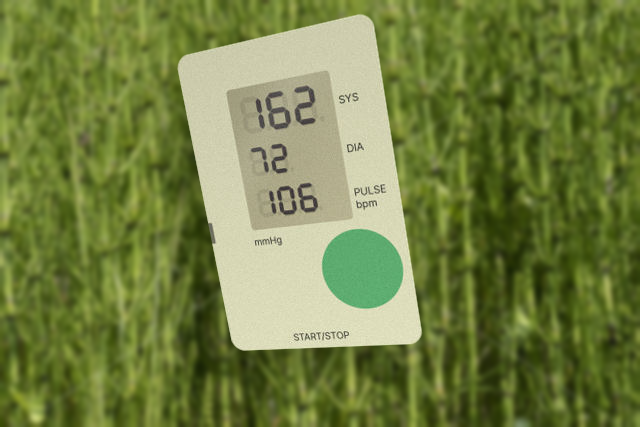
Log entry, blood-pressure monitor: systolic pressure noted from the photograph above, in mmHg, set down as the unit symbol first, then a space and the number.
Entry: mmHg 162
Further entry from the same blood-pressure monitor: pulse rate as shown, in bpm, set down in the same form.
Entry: bpm 106
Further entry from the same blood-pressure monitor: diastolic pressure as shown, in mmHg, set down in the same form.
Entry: mmHg 72
